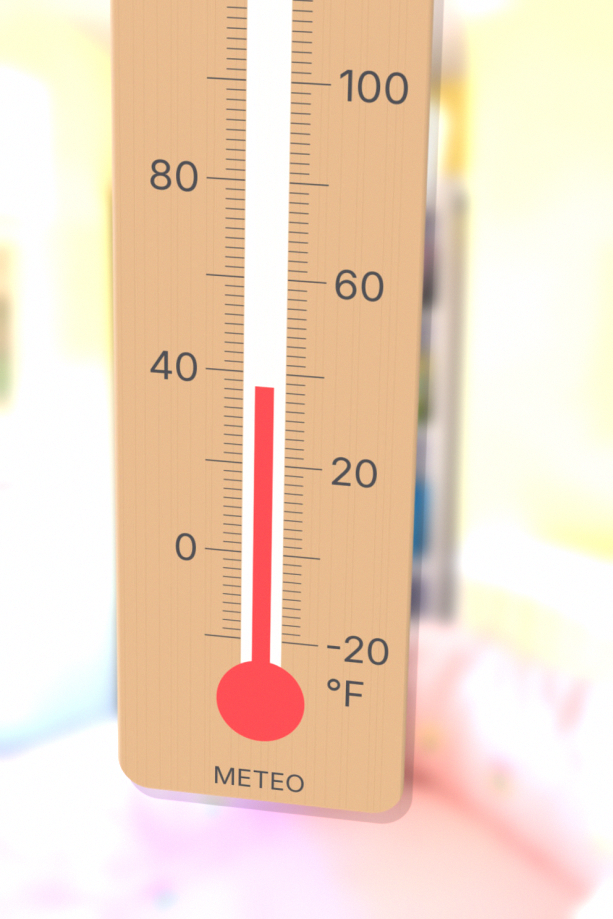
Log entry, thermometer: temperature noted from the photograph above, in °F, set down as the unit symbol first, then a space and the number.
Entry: °F 37
